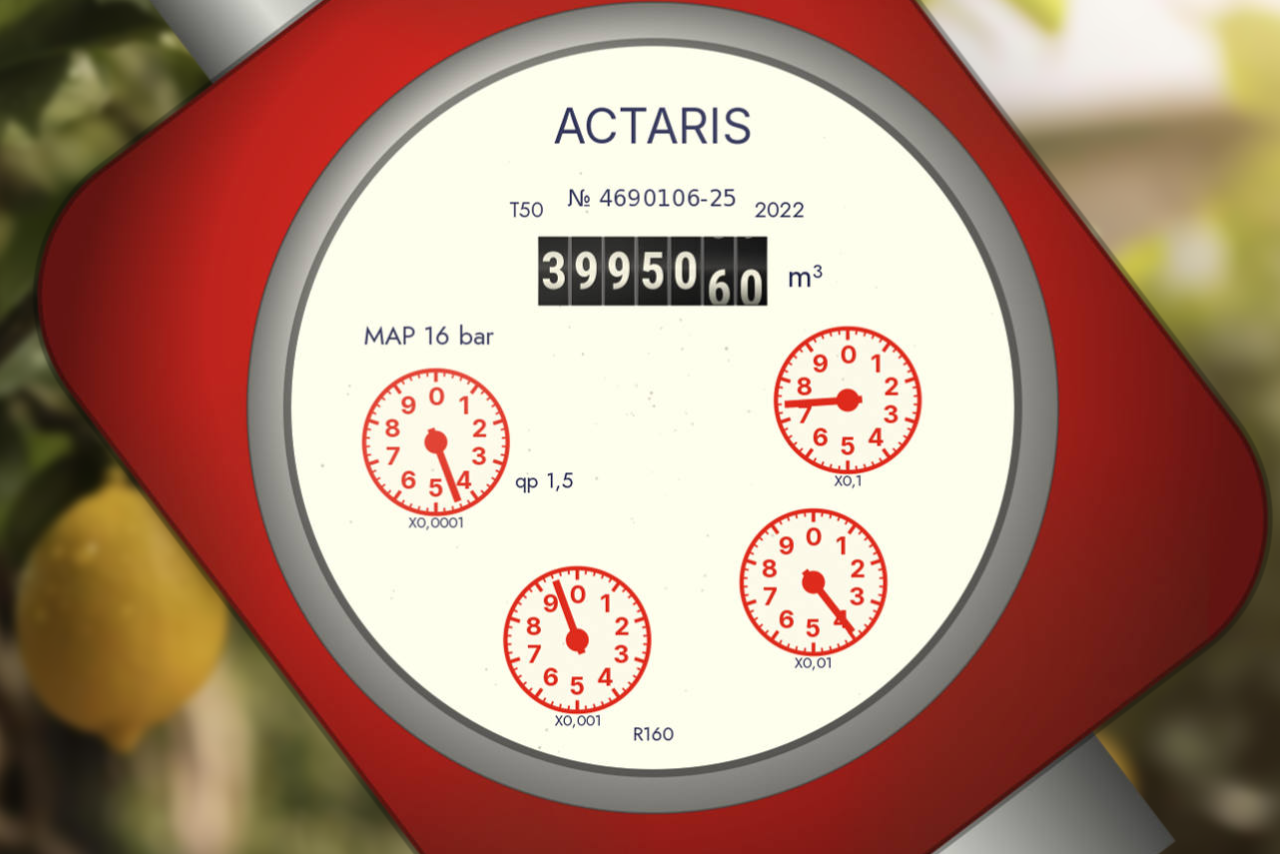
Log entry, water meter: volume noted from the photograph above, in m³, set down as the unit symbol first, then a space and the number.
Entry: m³ 3995059.7394
